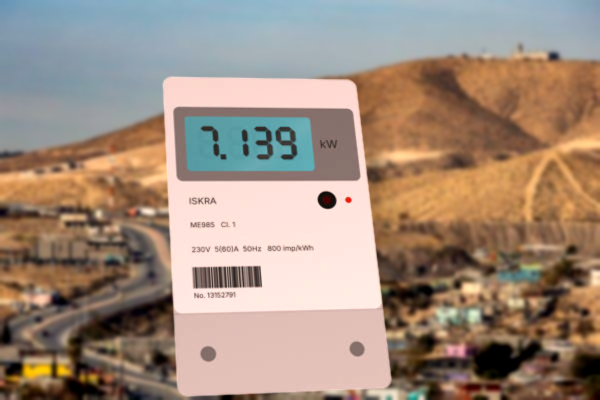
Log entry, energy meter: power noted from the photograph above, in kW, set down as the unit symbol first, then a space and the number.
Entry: kW 7.139
